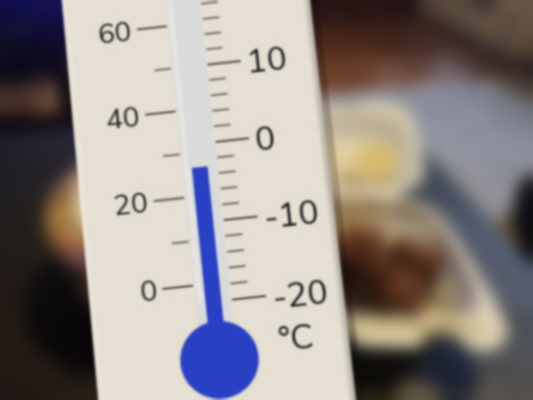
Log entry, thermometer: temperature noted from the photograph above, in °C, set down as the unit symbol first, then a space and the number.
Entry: °C -3
